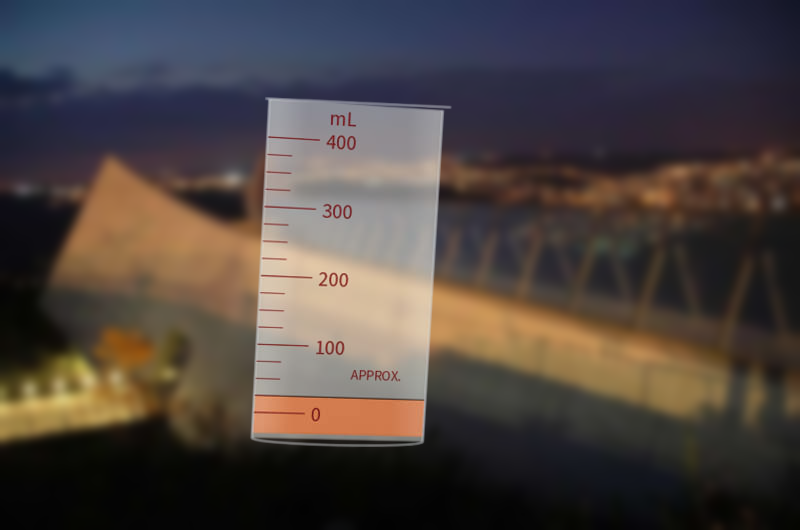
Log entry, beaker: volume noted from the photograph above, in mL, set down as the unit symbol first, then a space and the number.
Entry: mL 25
